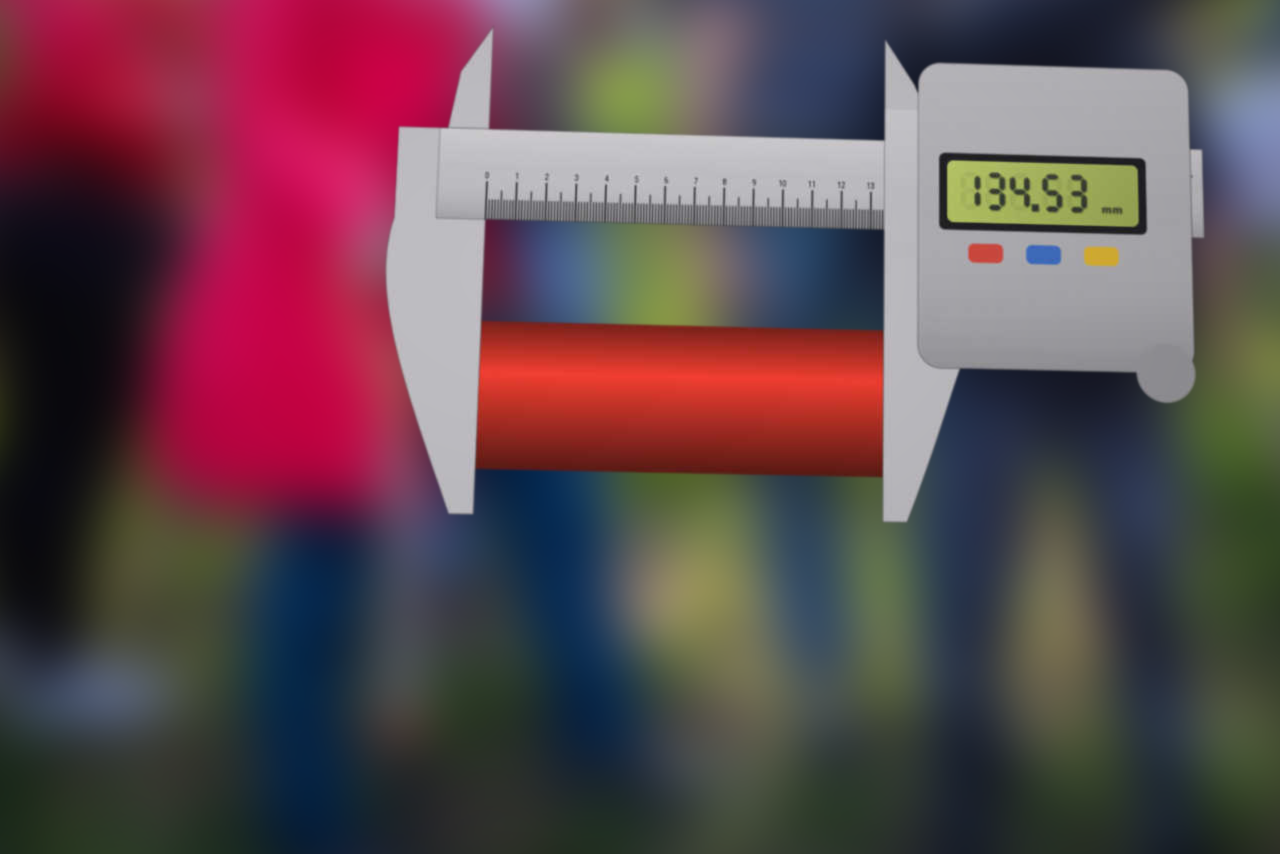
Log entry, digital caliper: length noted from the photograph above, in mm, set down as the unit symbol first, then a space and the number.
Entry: mm 134.53
